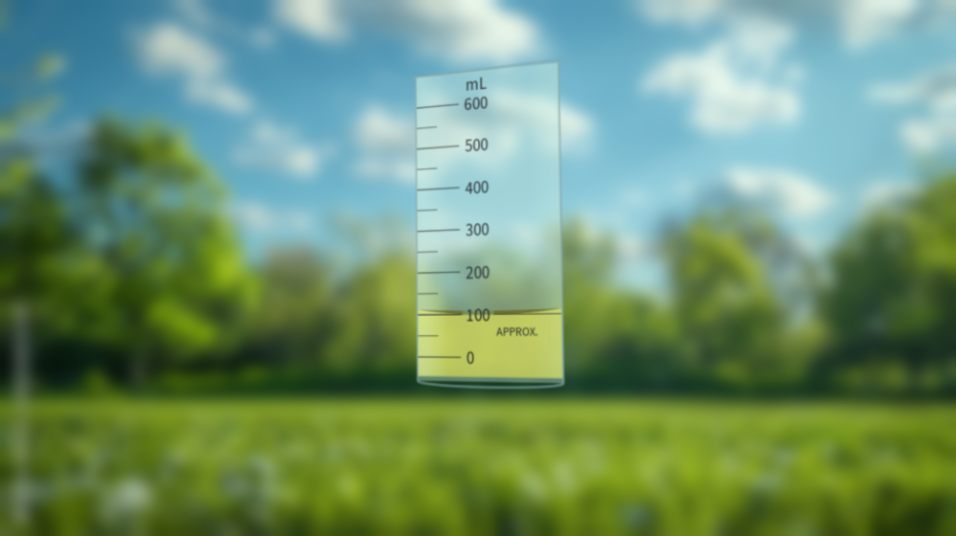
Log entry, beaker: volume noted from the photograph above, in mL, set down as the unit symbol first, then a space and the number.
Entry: mL 100
